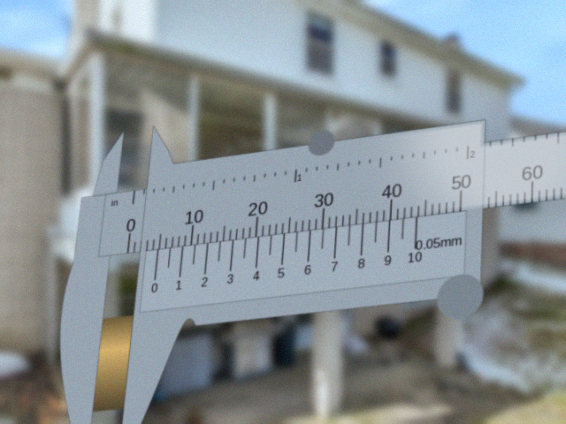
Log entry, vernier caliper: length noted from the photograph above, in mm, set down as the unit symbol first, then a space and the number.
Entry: mm 4.8
